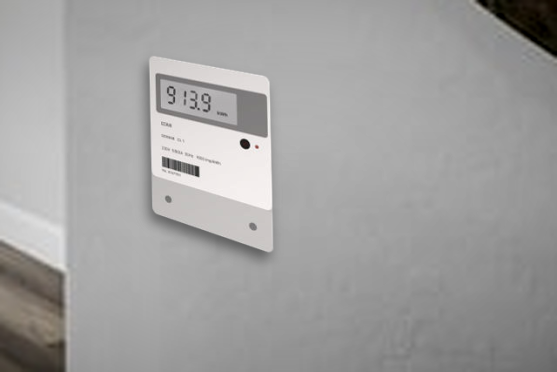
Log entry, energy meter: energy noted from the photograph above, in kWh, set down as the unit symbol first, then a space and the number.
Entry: kWh 913.9
